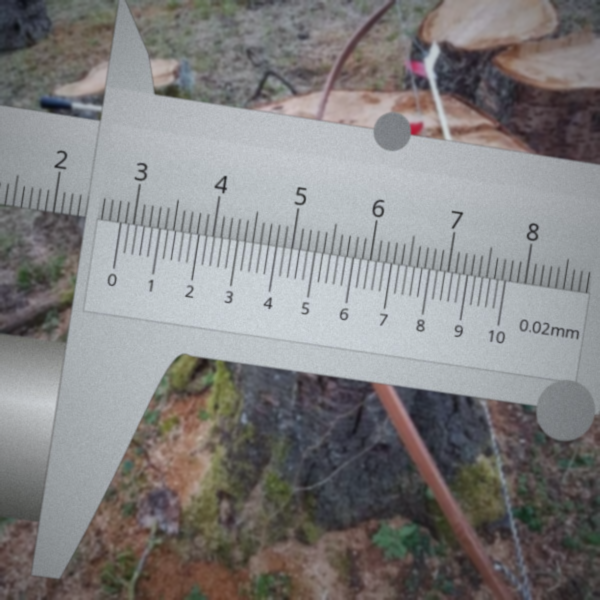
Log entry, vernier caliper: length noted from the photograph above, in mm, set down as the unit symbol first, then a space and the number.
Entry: mm 28.4
